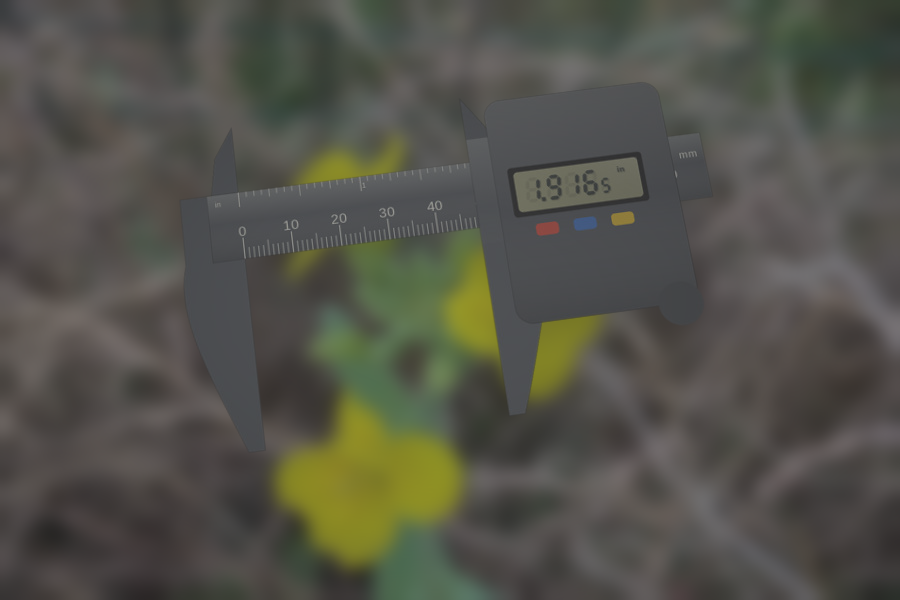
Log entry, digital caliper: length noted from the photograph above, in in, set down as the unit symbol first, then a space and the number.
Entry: in 1.9165
